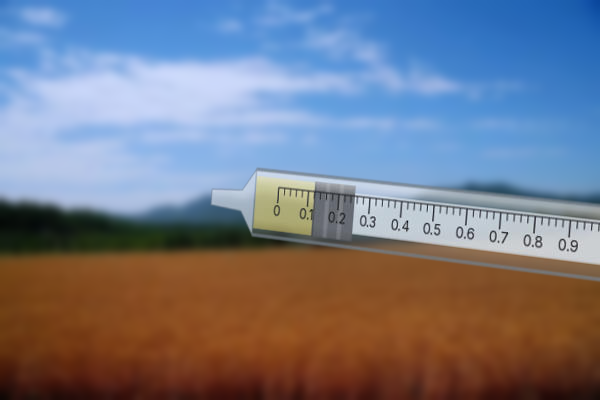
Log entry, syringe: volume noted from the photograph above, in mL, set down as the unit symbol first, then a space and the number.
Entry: mL 0.12
